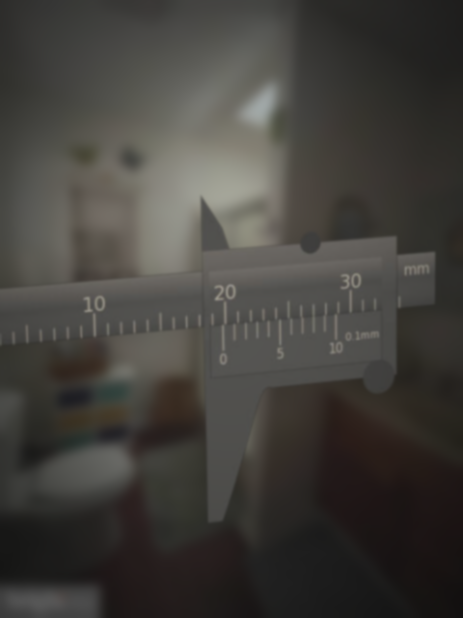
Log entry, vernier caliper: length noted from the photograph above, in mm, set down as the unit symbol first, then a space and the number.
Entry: mm 19.8
